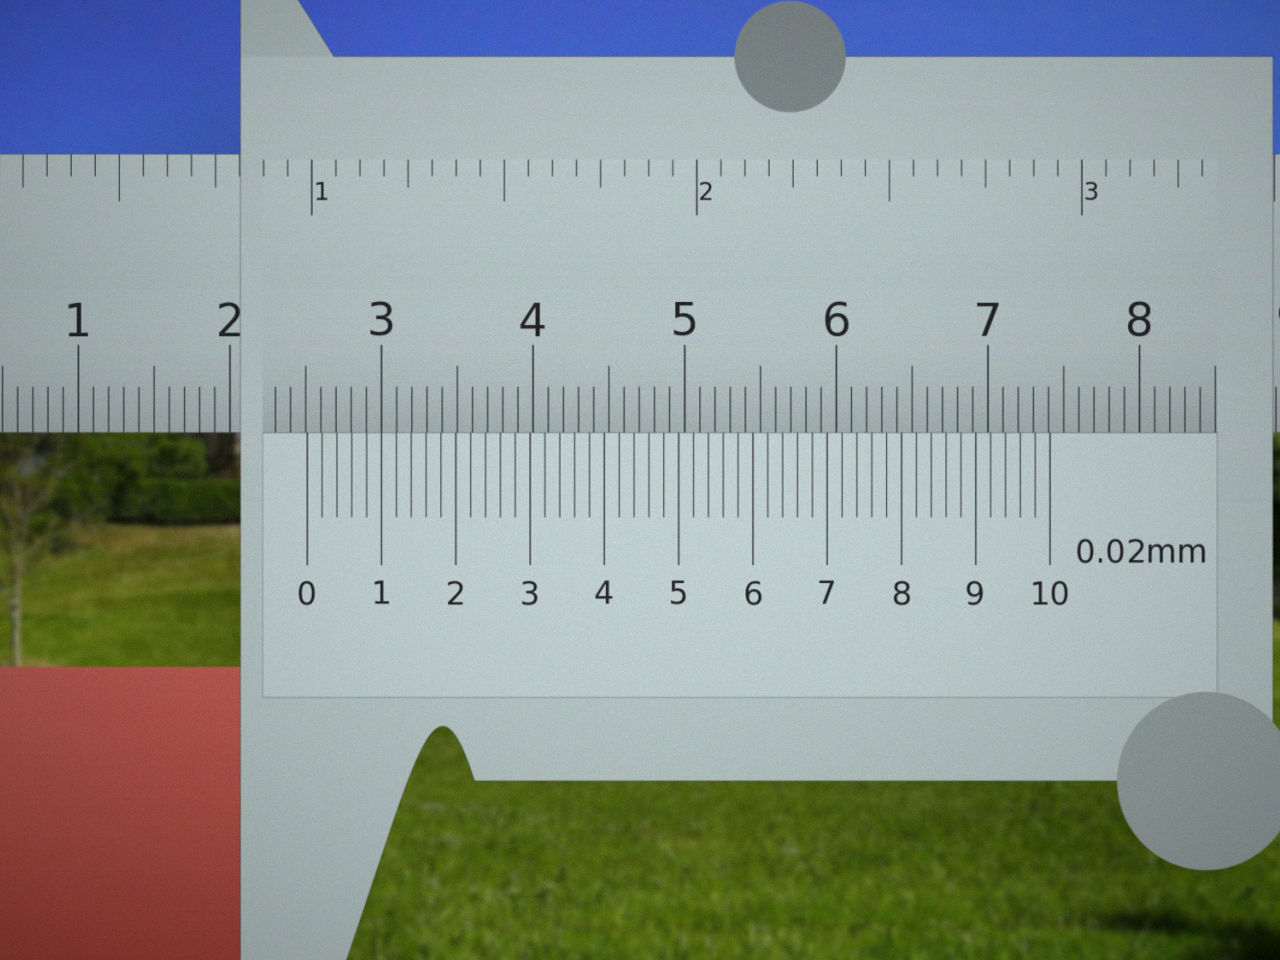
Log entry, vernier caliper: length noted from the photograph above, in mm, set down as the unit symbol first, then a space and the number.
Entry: mm 25.1
